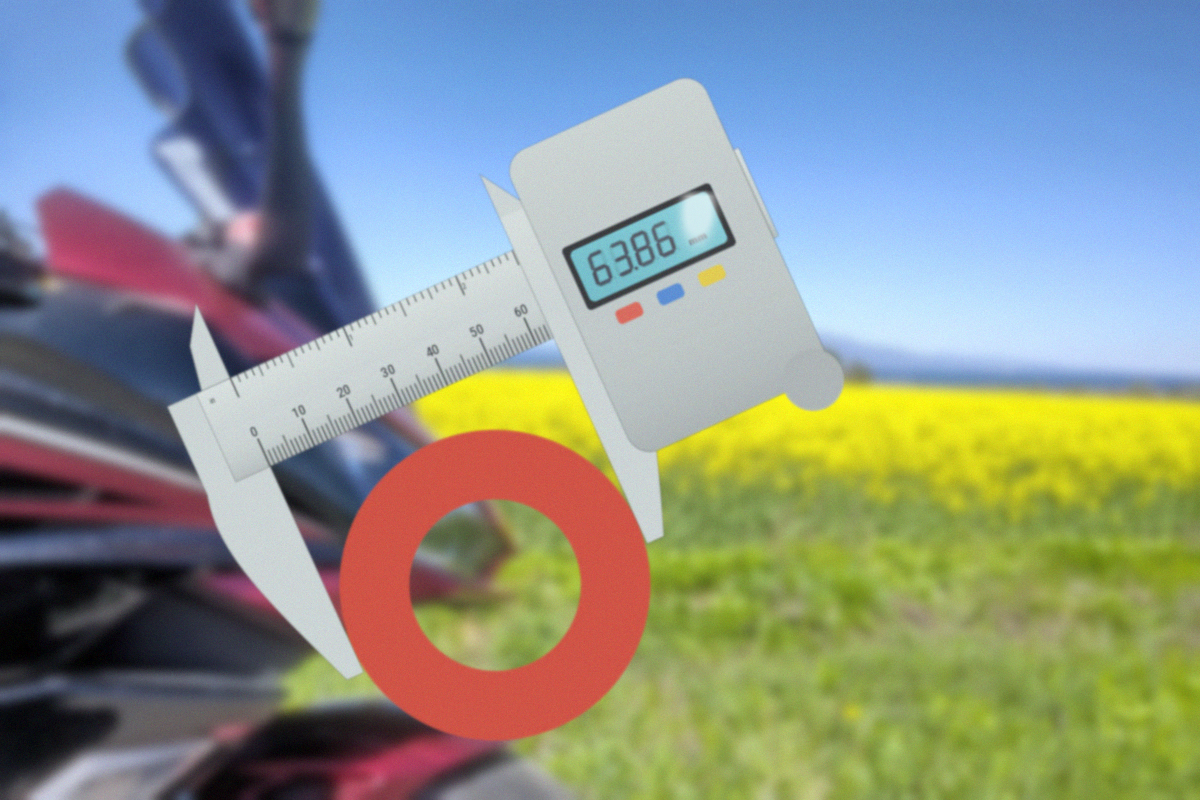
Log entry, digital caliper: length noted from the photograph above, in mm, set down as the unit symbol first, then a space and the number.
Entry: mm 63.86
